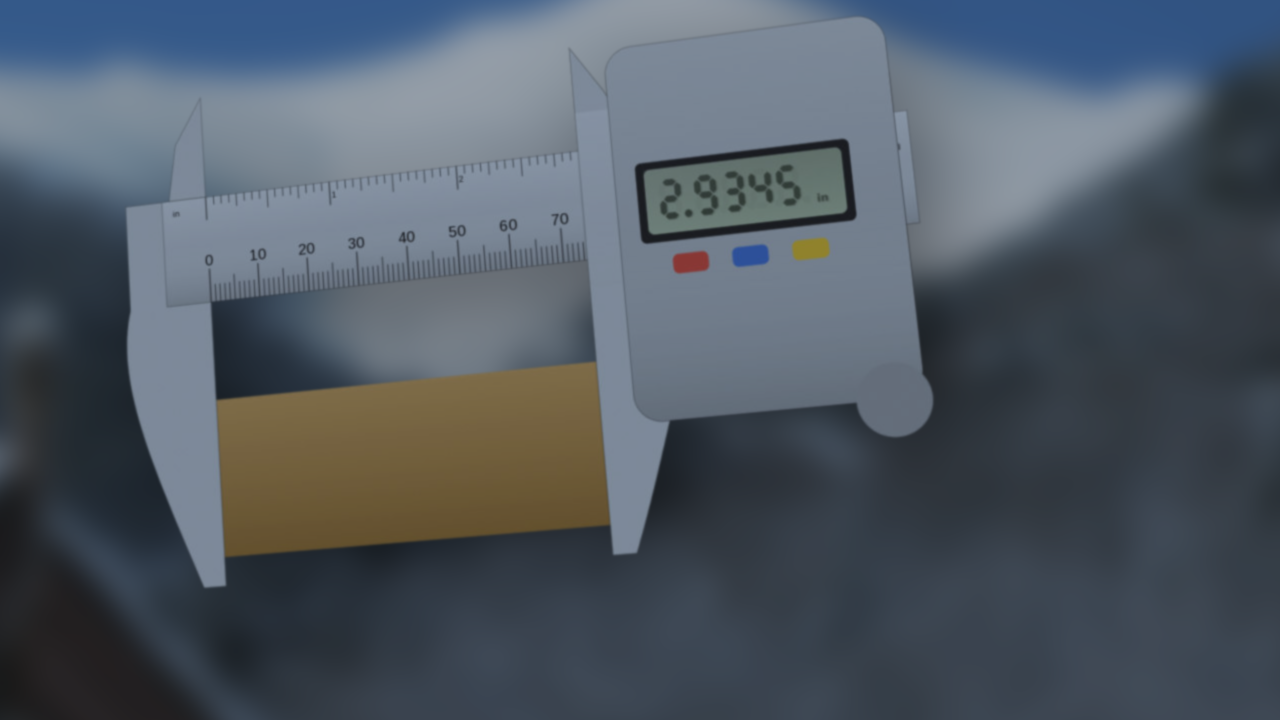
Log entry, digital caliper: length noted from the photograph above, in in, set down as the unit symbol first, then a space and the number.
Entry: in 2.9345
